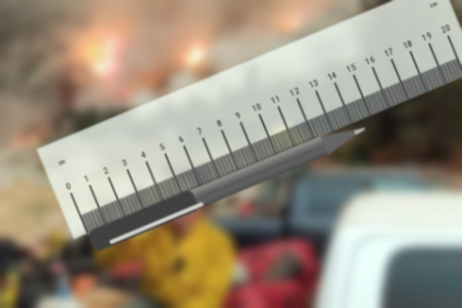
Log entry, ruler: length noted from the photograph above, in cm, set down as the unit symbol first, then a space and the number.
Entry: cm 14.5
